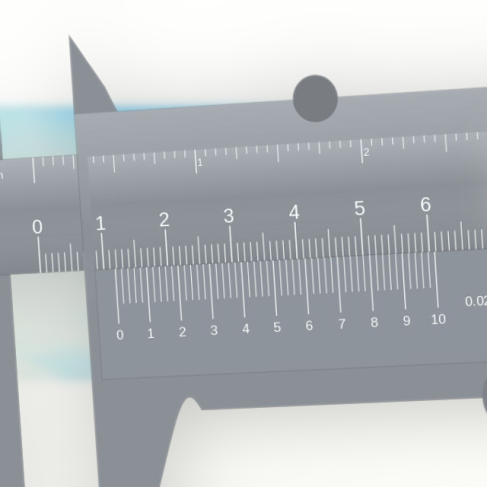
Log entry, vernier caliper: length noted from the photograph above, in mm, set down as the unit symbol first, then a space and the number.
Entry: mm 11.8
